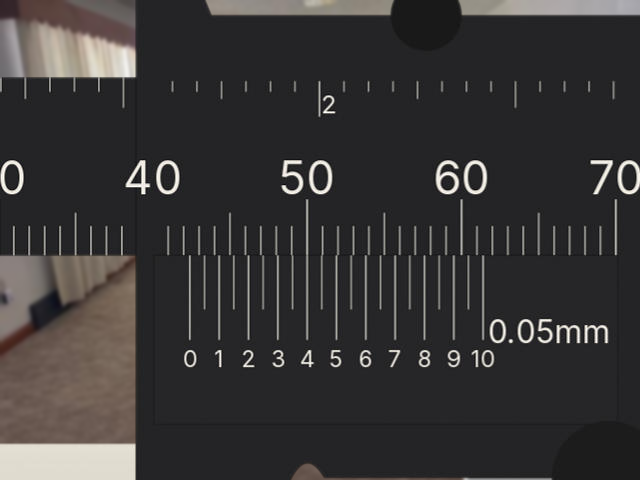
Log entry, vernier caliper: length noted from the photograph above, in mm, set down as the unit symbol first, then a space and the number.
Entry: mm 42.4
